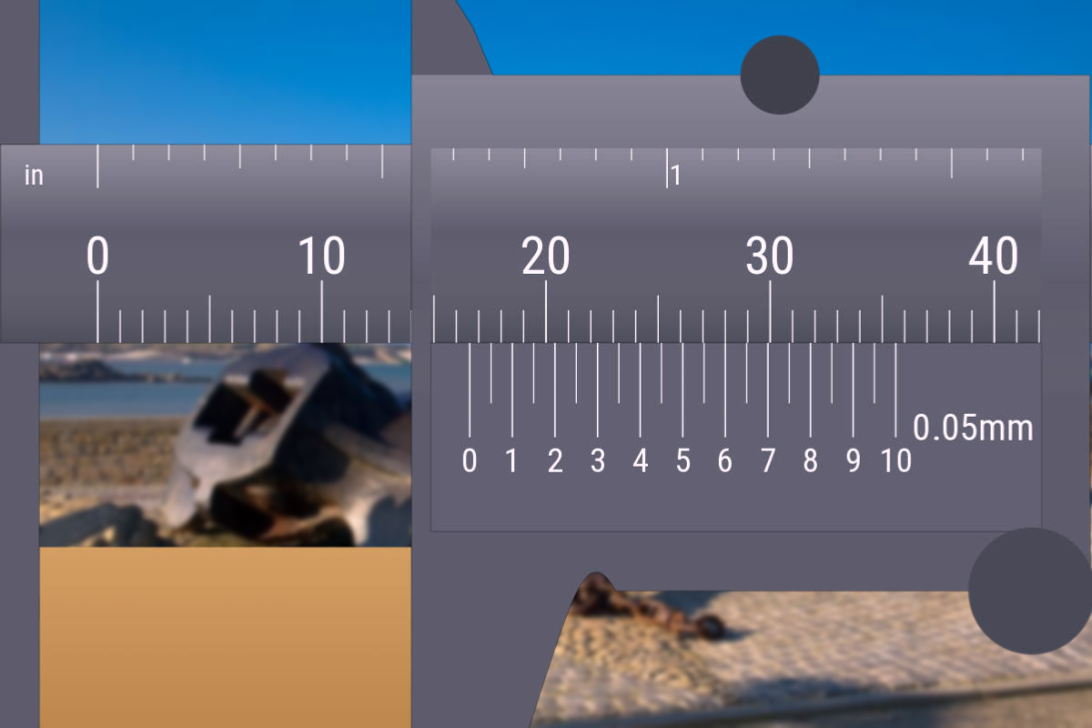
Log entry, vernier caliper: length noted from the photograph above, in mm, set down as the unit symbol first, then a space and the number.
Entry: mm 16.60
